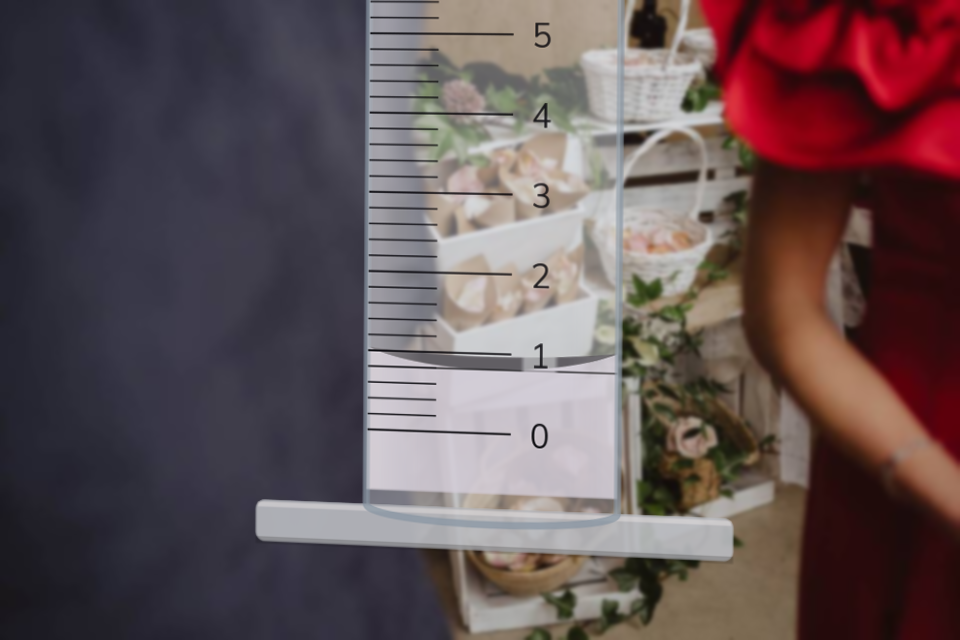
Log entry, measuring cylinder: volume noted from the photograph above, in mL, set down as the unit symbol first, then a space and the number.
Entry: mL 0.8
